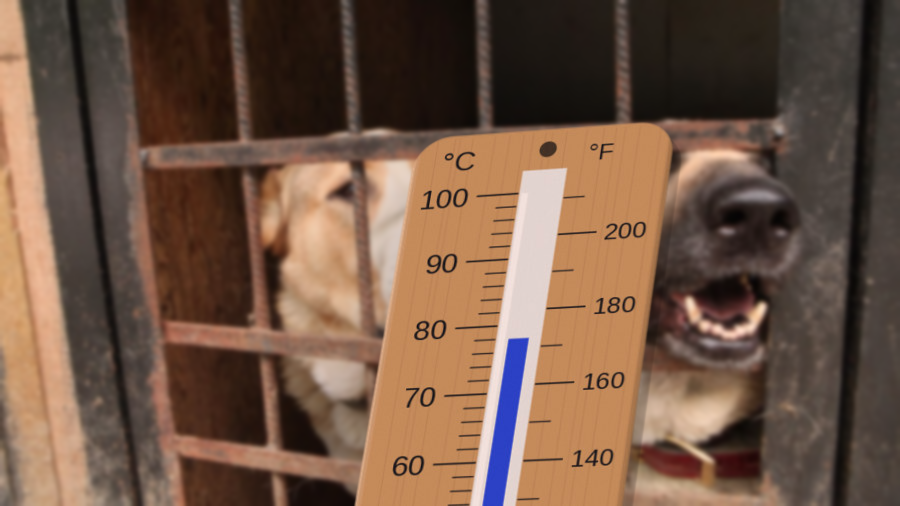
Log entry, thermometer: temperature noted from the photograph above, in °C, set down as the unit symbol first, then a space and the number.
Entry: °C 78
